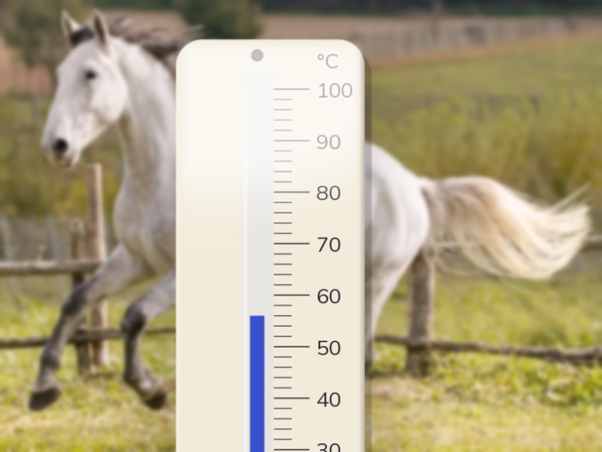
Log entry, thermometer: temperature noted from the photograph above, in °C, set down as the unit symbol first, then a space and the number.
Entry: °C 56
